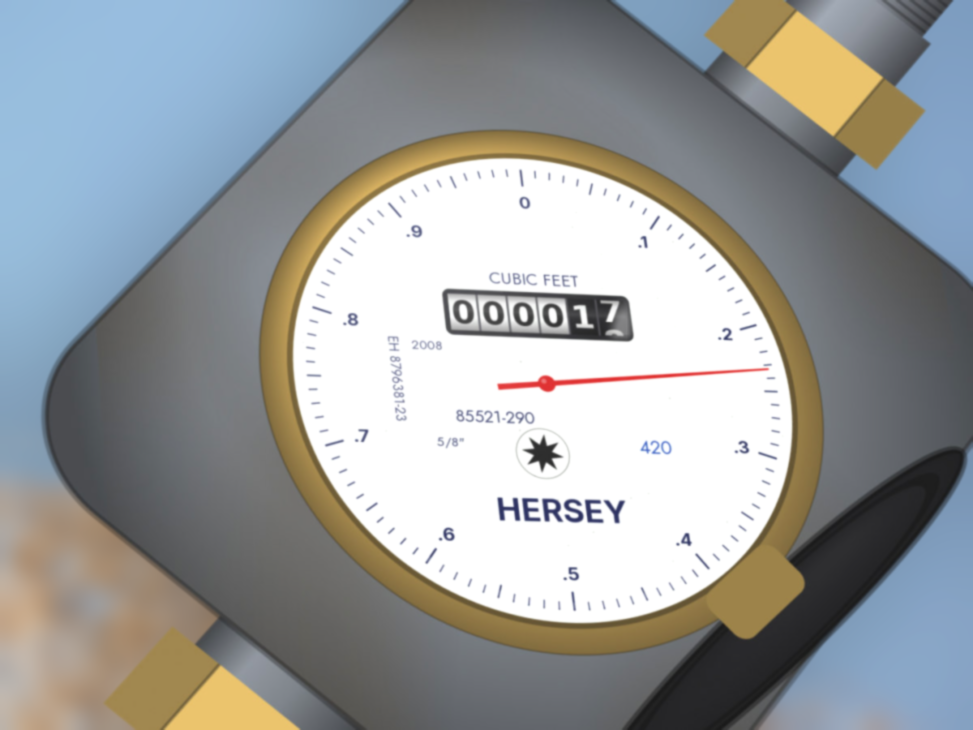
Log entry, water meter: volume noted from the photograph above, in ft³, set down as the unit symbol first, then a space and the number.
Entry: ft³ 17.23
